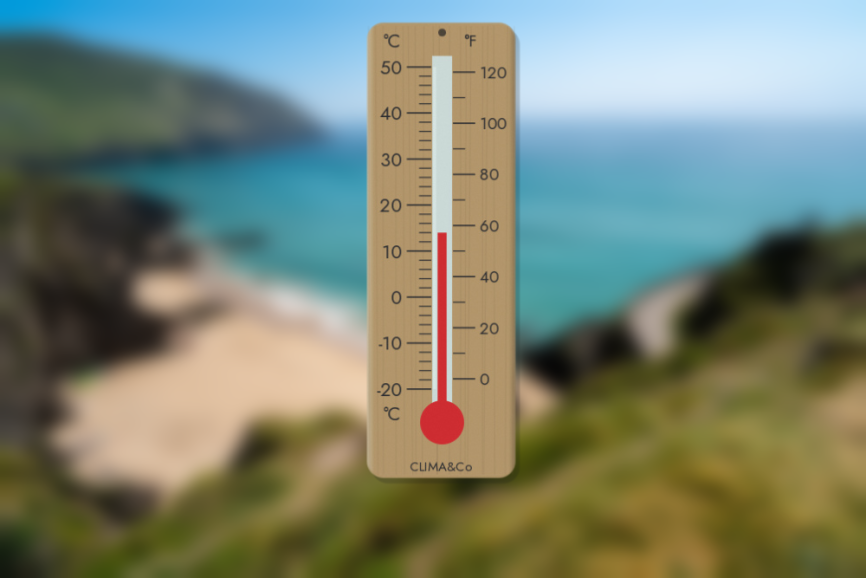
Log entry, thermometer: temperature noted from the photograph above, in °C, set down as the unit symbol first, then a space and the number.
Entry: °C 14
